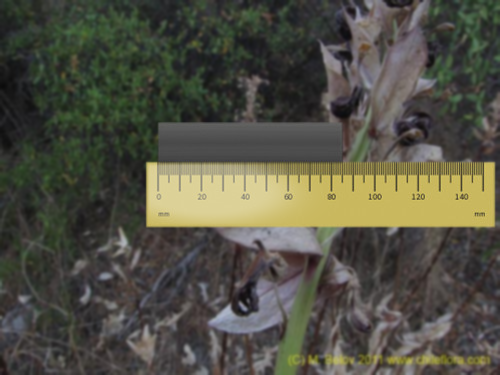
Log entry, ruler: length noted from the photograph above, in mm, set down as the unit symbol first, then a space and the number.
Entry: mm 85
